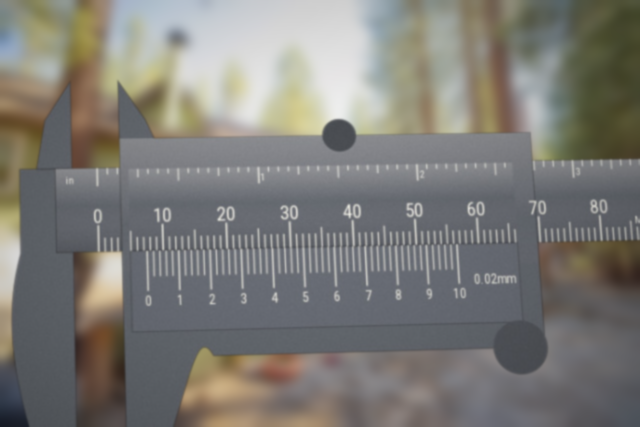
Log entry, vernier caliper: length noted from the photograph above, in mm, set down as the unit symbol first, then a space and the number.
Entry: mm 7.5
